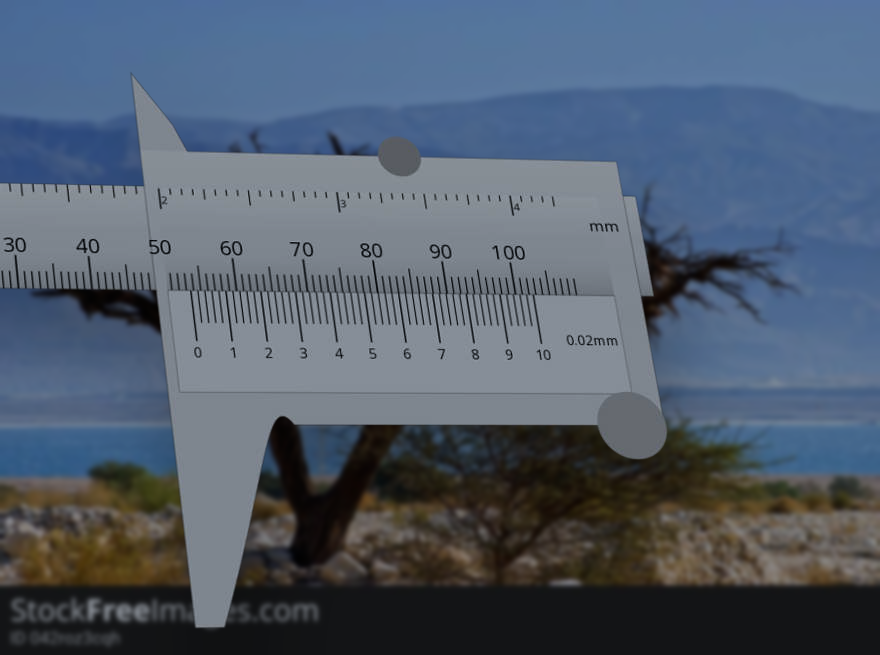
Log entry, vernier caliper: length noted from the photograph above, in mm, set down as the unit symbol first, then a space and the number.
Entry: mm 53.6
